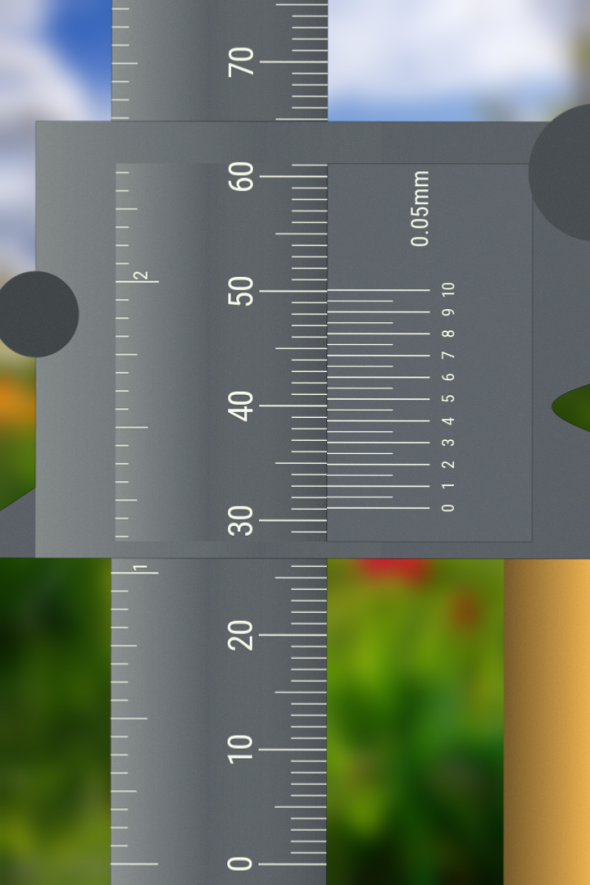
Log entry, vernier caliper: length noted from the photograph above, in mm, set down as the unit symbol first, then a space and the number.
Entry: mm 31.1
